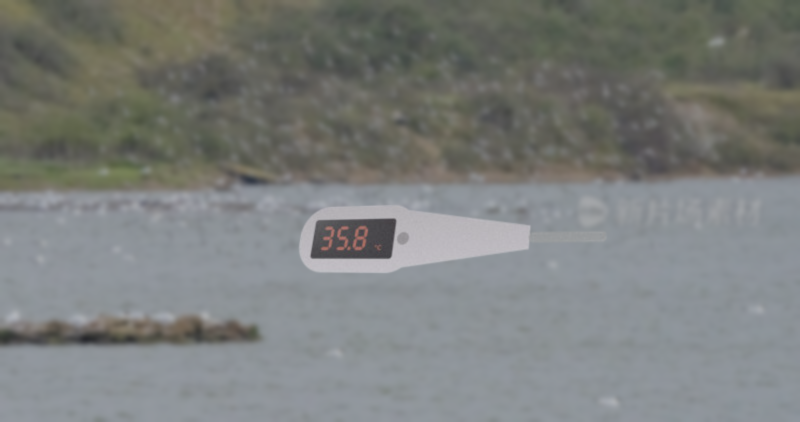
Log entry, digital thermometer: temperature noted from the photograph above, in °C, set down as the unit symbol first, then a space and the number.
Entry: °C 35.8
